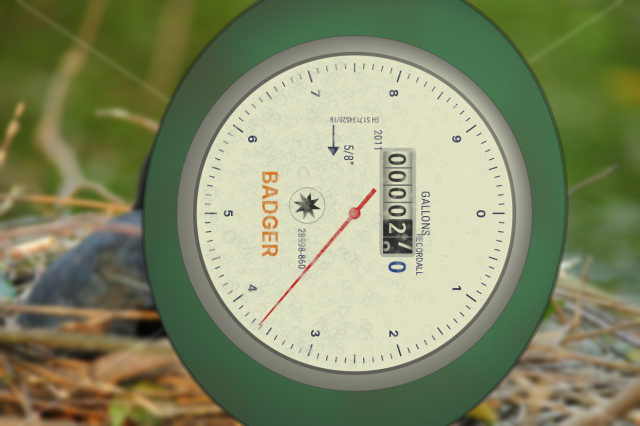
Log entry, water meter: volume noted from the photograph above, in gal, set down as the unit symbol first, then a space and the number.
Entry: gal 273.6
